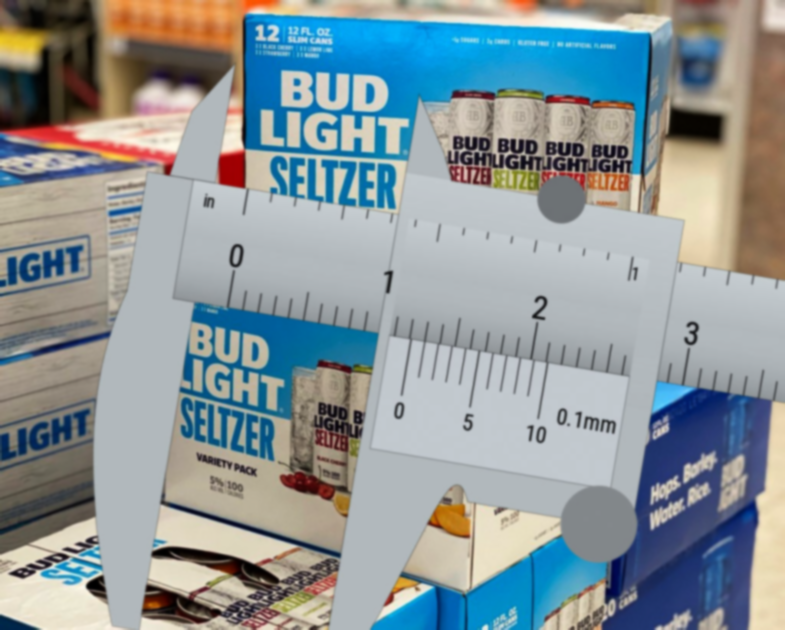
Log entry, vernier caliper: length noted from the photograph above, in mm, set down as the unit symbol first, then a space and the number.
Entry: mm 12.1
